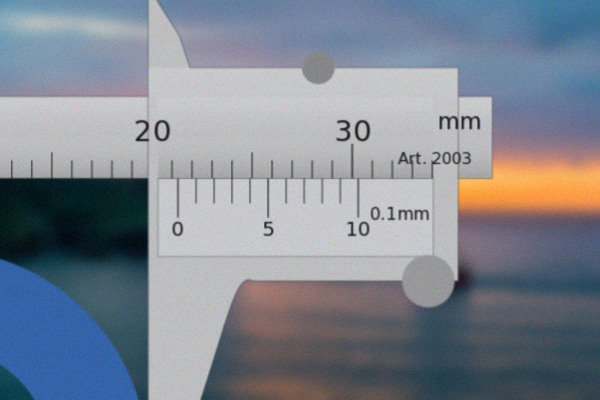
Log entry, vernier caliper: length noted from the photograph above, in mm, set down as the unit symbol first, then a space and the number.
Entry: mm 21.3
